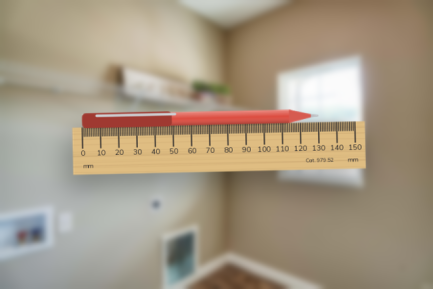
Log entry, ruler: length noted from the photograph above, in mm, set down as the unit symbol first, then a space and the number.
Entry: mm 130
